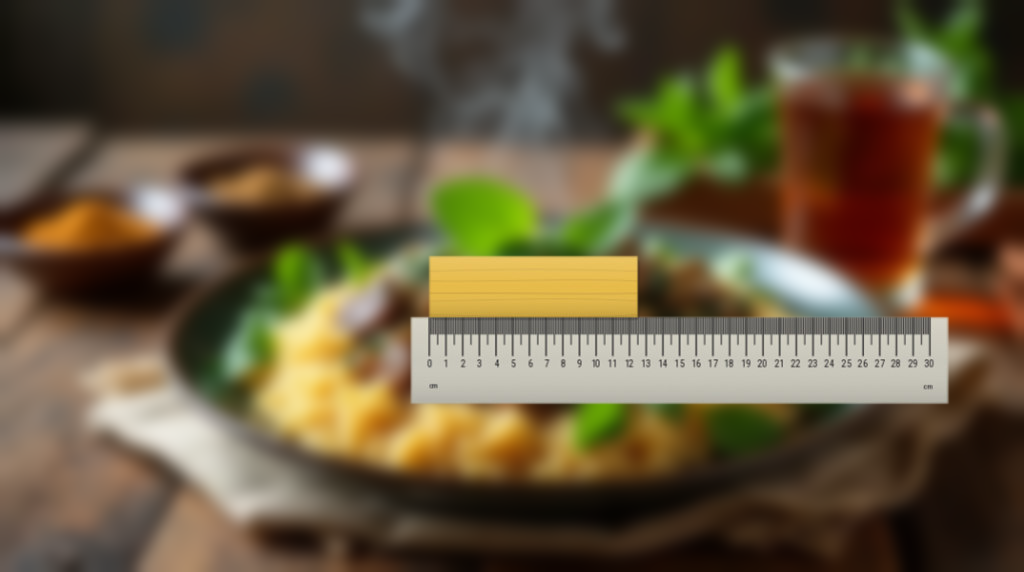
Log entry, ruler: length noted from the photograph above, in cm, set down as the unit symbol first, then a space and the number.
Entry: cm 12.5
